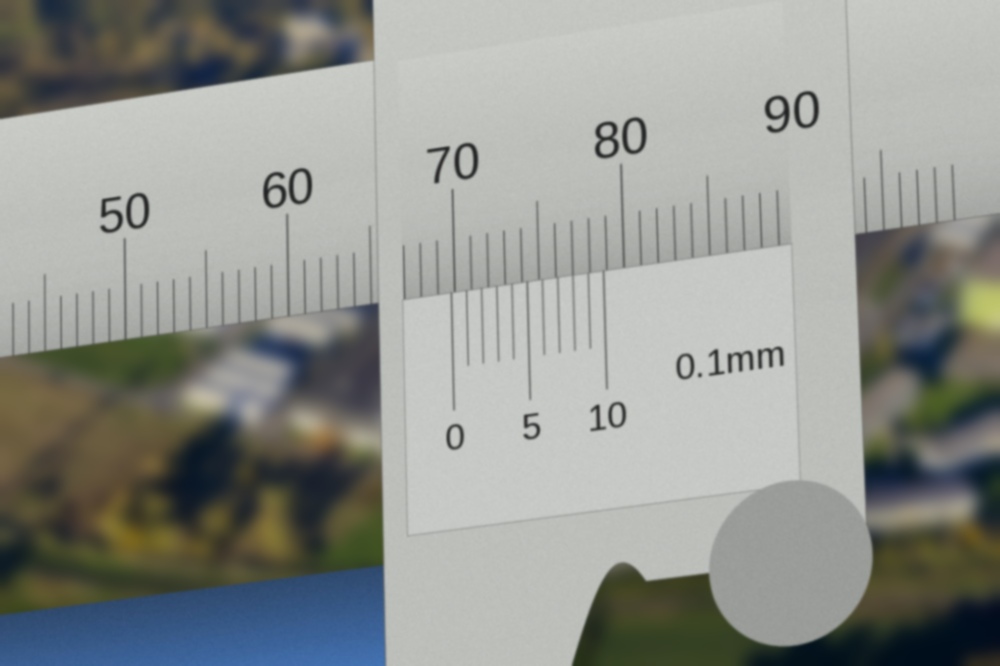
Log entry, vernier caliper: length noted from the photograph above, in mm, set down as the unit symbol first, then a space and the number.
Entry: mm 69.8
